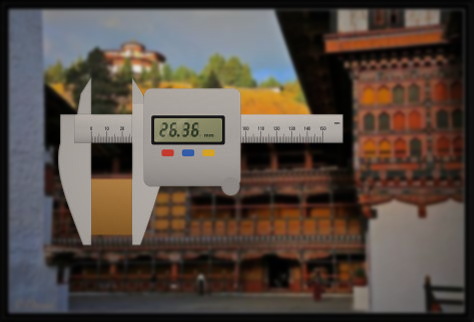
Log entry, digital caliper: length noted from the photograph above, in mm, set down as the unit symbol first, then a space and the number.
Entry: mm 26.36
